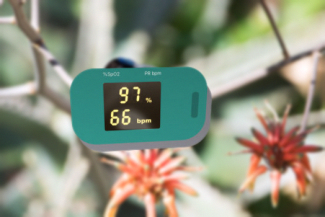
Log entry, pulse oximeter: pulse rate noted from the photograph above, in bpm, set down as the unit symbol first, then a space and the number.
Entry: bpm 66
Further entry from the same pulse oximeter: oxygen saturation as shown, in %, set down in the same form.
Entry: % 97
